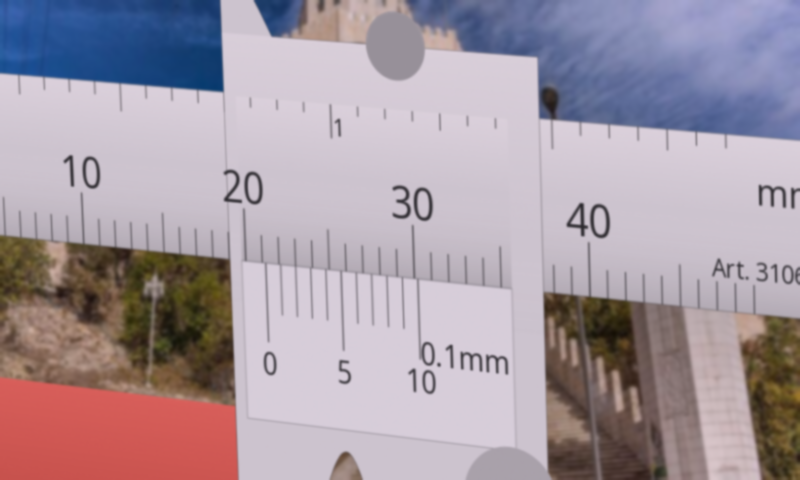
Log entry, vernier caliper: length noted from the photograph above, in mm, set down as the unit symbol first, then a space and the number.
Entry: mm 21.2
